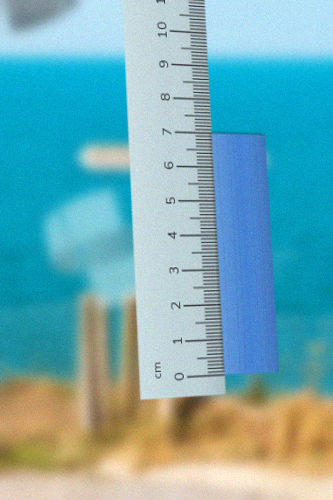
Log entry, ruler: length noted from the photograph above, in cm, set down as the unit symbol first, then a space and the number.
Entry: cm 7
